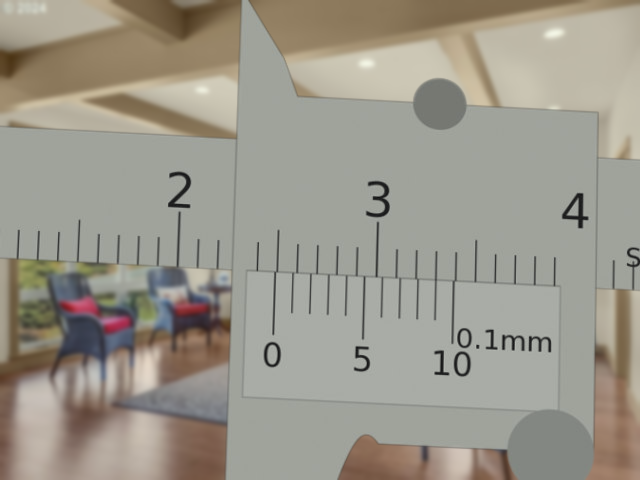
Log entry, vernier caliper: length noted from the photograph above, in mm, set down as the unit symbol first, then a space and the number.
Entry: mm 24.9
